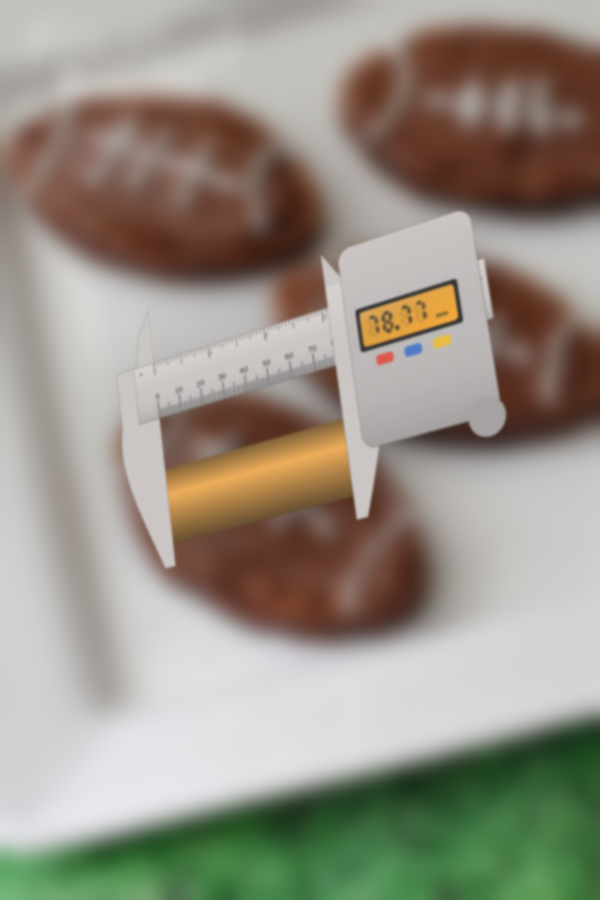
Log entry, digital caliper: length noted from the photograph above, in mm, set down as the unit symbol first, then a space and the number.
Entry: mm 78.77
